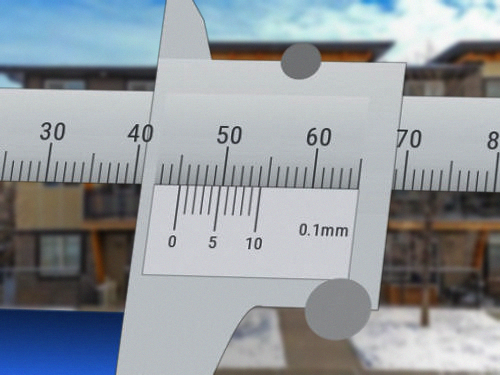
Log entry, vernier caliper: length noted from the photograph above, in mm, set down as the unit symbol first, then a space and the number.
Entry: mm 45.2
